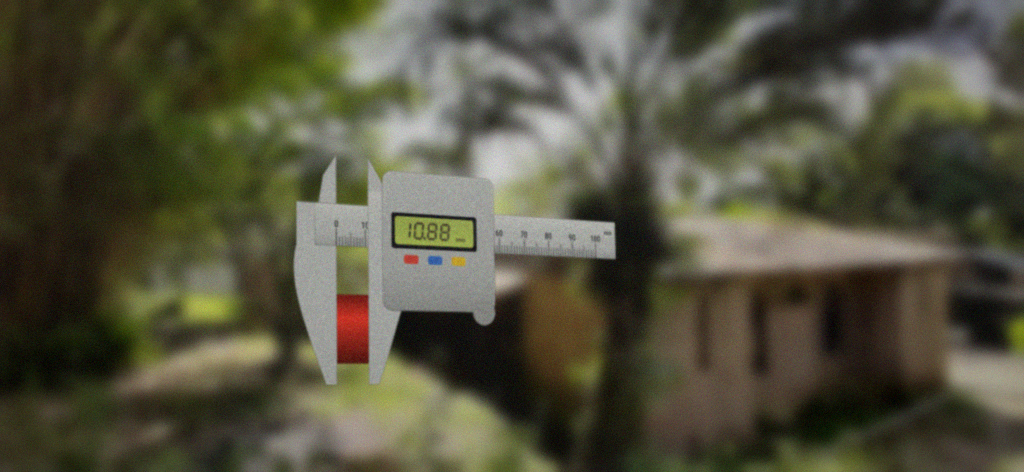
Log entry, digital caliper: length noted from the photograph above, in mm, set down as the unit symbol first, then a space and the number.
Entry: mm 10.88
